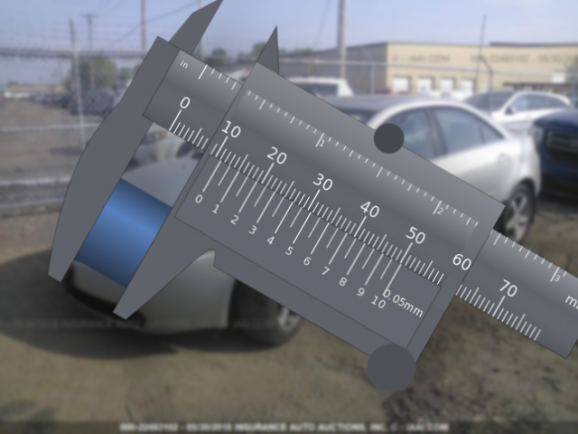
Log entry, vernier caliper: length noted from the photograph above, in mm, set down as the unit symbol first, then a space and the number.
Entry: mm 11.2
